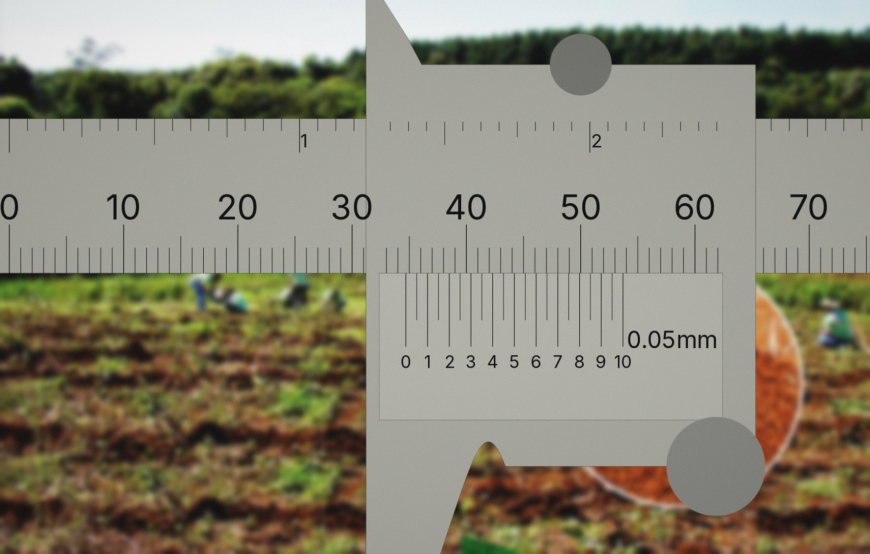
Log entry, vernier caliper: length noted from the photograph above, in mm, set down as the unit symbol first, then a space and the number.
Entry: mm 34.7
